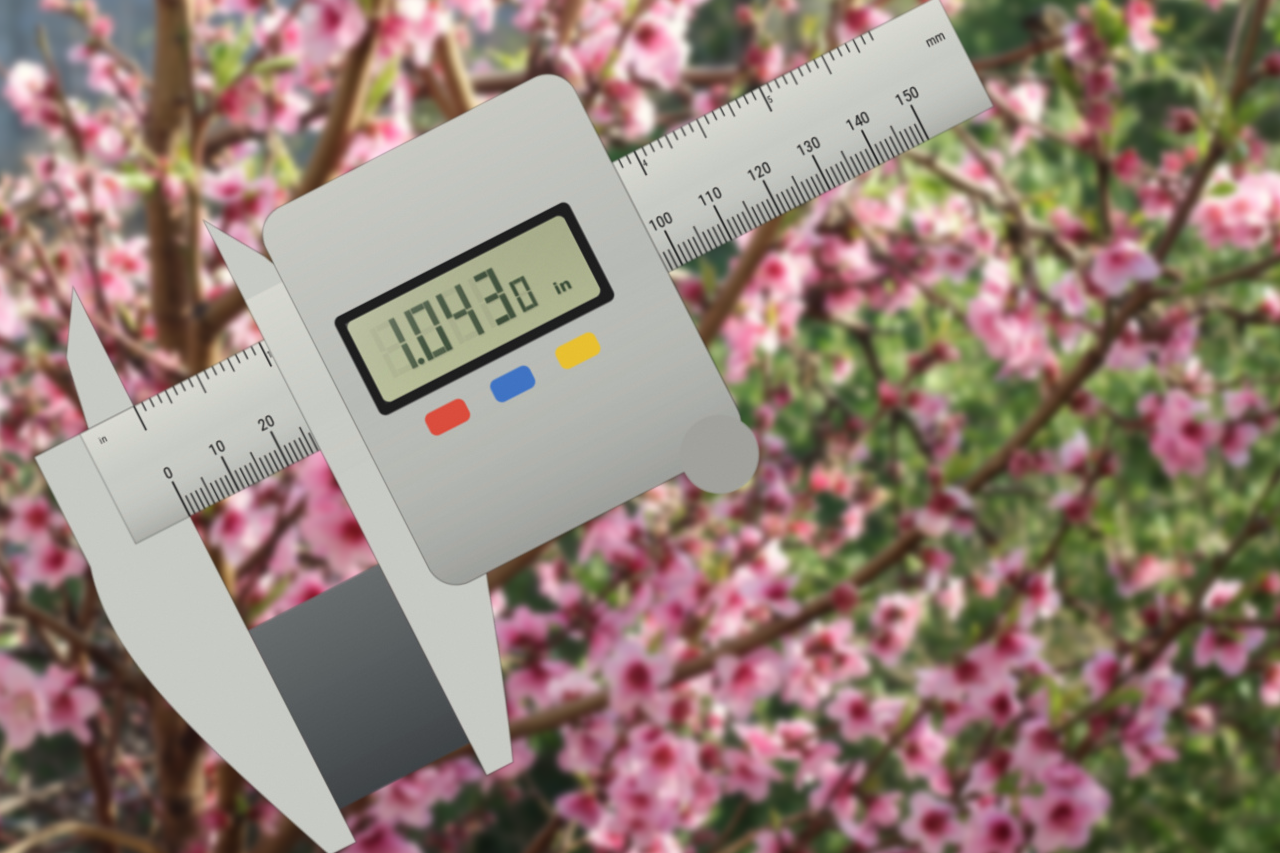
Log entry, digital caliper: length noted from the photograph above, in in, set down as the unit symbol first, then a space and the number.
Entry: in 1.0430
